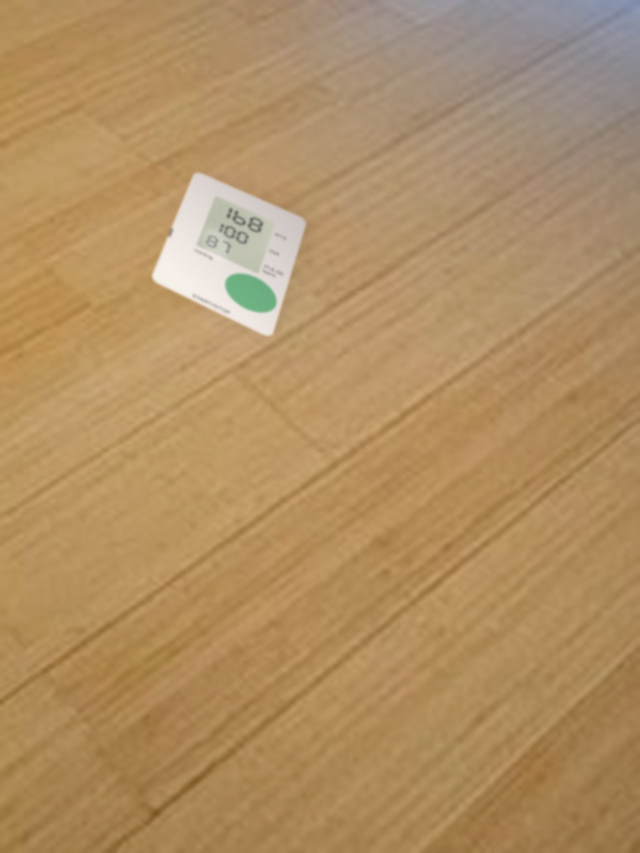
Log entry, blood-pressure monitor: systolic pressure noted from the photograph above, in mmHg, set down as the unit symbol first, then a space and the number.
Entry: mmHg 168
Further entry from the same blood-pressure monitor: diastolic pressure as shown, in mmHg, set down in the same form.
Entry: mmHg 100
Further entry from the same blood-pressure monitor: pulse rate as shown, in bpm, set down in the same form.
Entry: bpm 87
